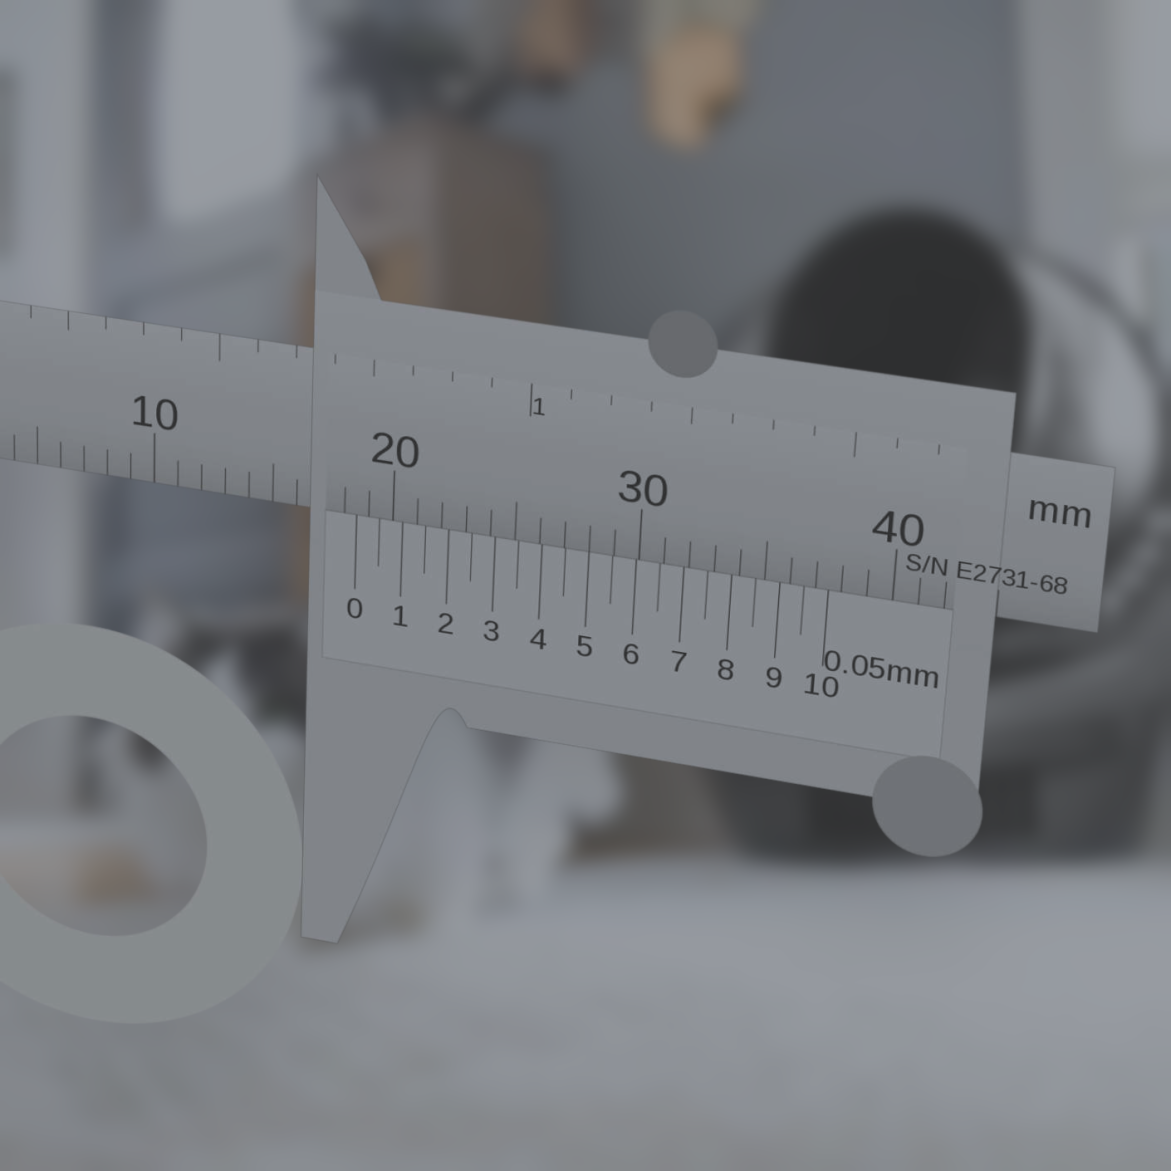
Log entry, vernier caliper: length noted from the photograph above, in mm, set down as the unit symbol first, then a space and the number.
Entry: mm 18.50
